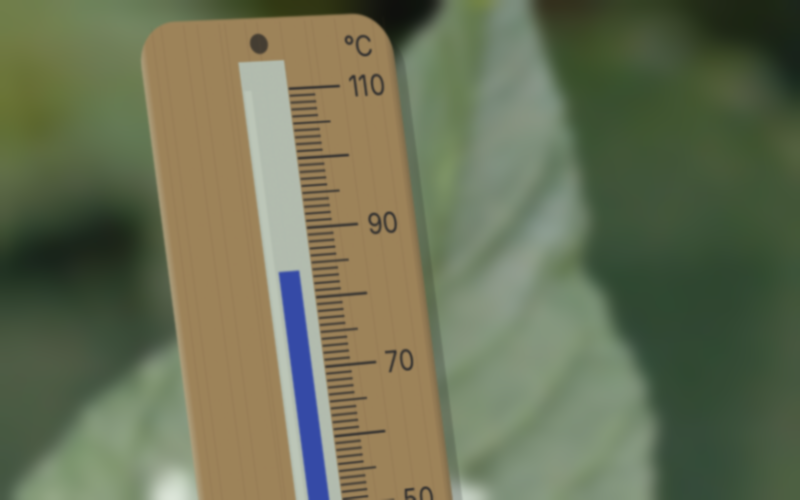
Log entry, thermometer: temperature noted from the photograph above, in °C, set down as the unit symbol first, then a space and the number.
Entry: °C 84
